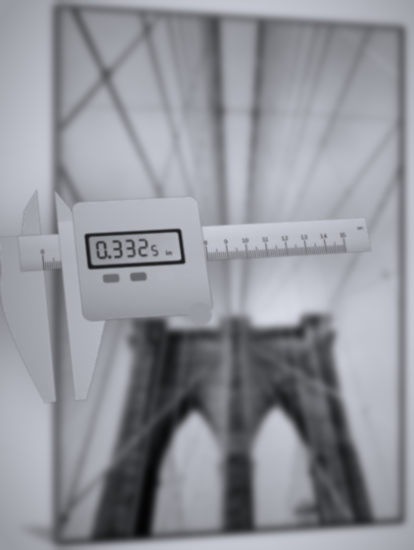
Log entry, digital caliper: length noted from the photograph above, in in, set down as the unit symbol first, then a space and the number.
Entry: in 0.3325
